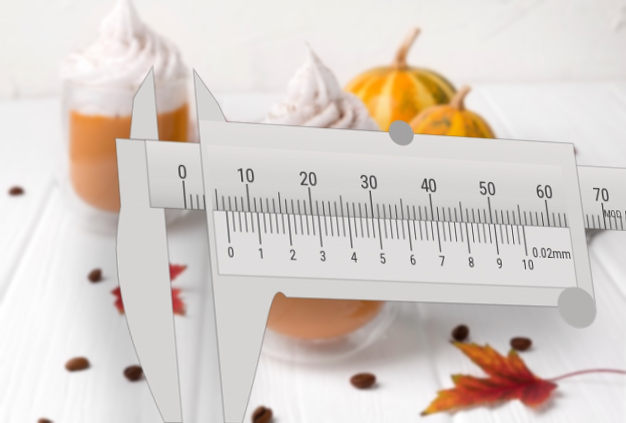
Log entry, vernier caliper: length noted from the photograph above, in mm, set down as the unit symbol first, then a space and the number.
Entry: mm 6.4
